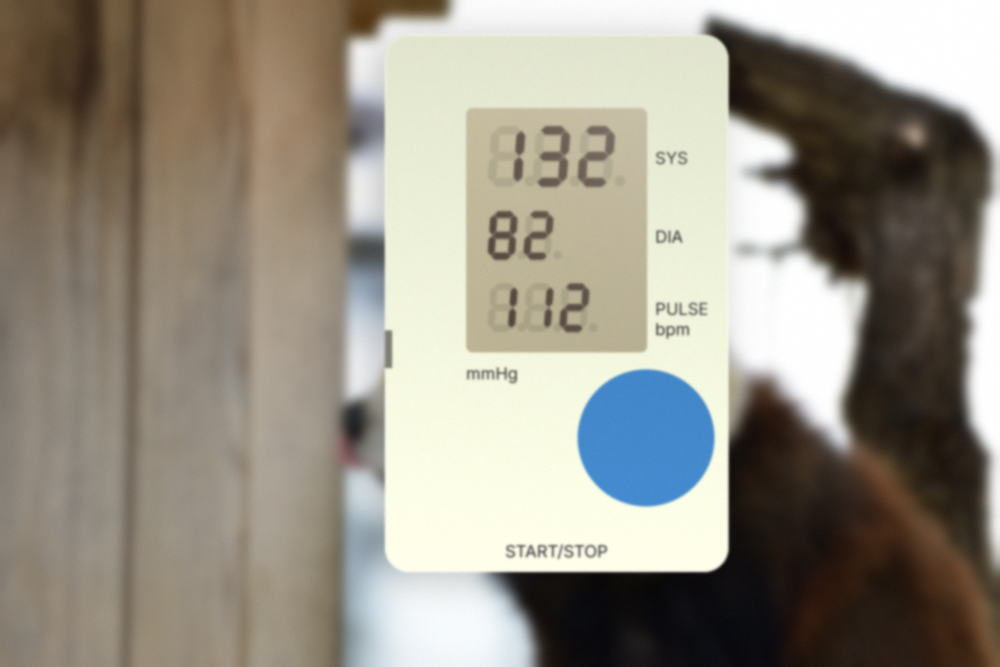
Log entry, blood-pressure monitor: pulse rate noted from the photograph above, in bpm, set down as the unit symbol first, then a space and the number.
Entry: bpm 112
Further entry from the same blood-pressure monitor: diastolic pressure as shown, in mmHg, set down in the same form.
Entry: mmHg 82
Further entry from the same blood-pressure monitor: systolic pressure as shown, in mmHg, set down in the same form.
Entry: mmHg 132
